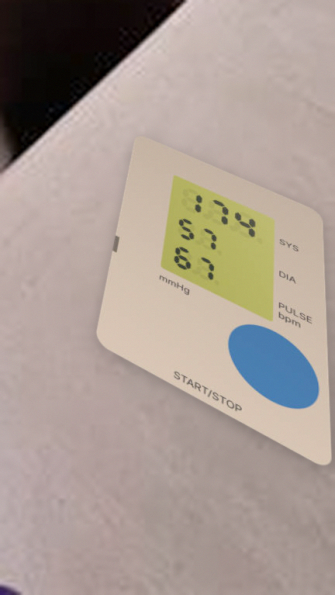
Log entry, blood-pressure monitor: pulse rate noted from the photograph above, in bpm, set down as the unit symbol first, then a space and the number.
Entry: bpm 67
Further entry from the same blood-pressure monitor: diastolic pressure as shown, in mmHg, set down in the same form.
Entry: mmHg 57
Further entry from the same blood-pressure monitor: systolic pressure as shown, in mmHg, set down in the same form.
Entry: mmHg 174
